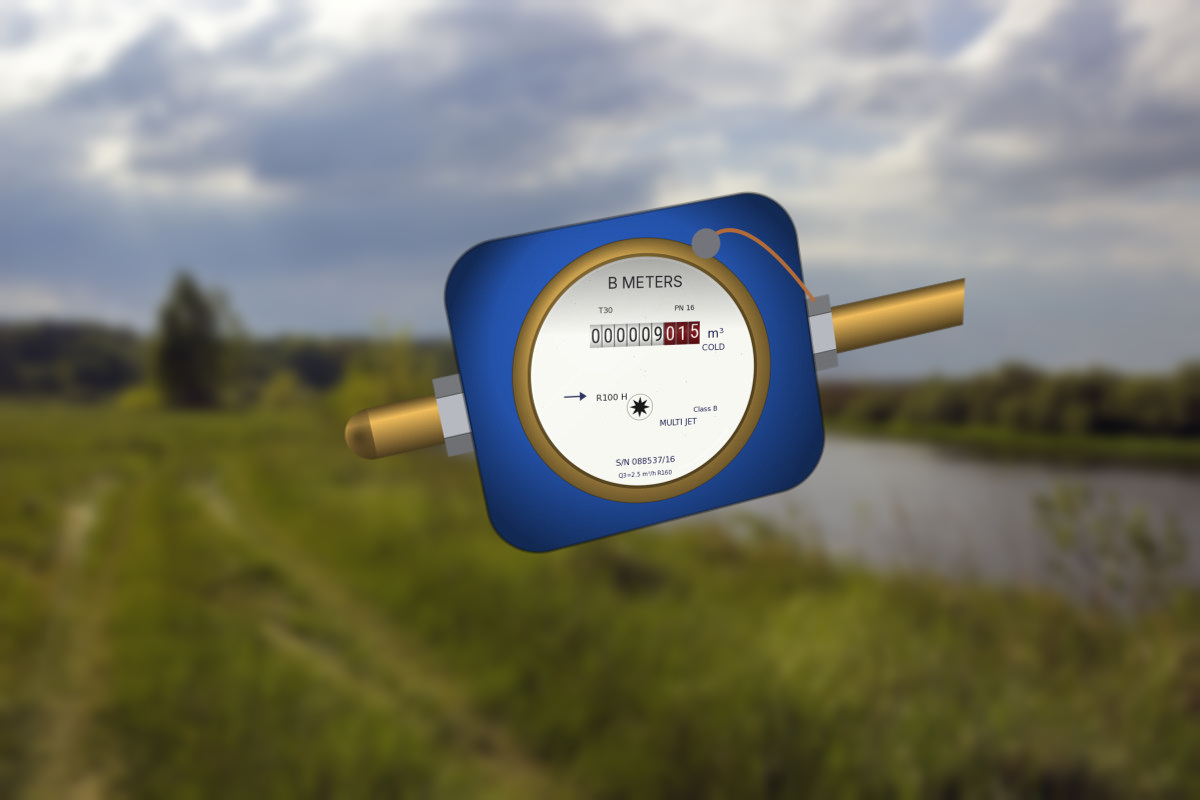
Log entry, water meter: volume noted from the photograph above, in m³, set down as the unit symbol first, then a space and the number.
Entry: m³ 9.015
